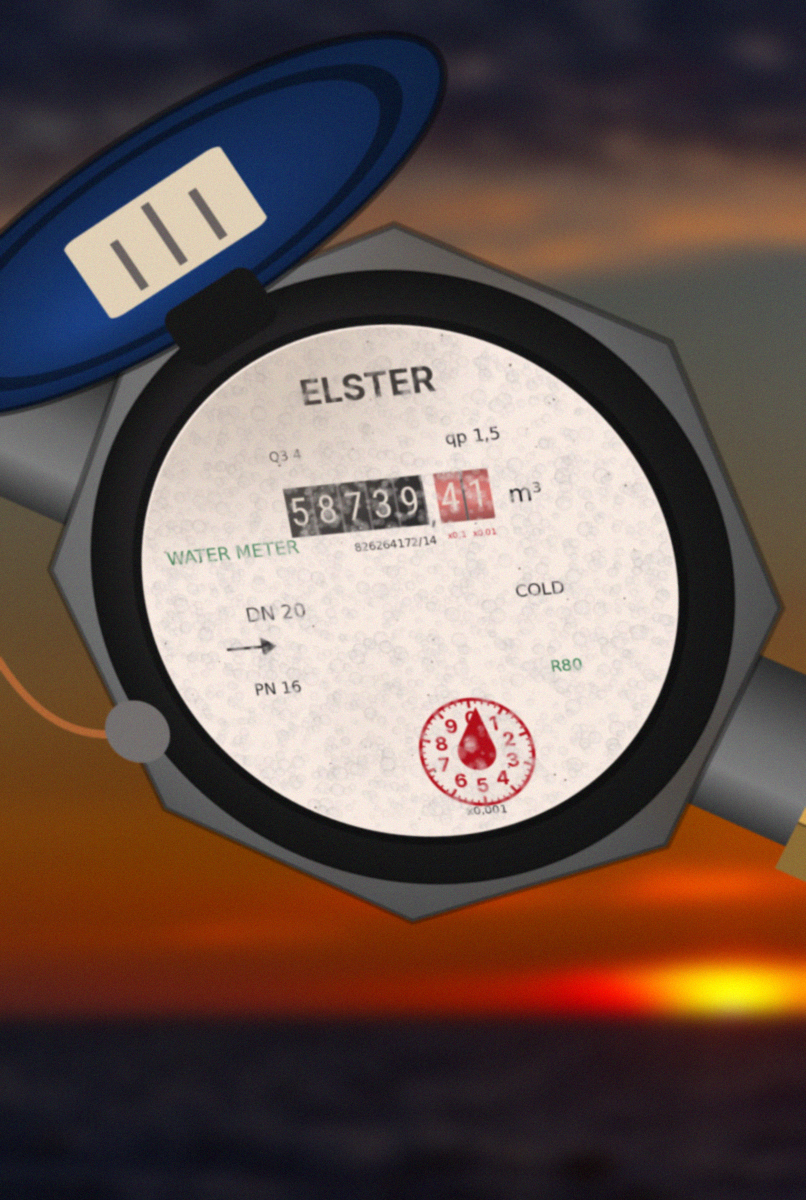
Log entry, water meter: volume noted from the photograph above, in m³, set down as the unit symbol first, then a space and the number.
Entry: m³ 58739.410
